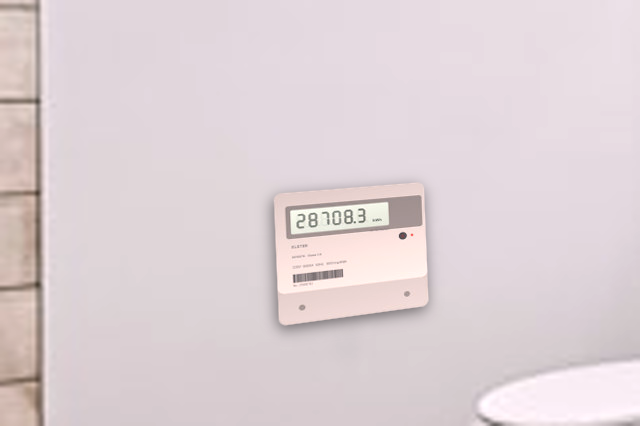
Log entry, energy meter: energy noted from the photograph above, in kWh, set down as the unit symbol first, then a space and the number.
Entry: kWh 28708.3
